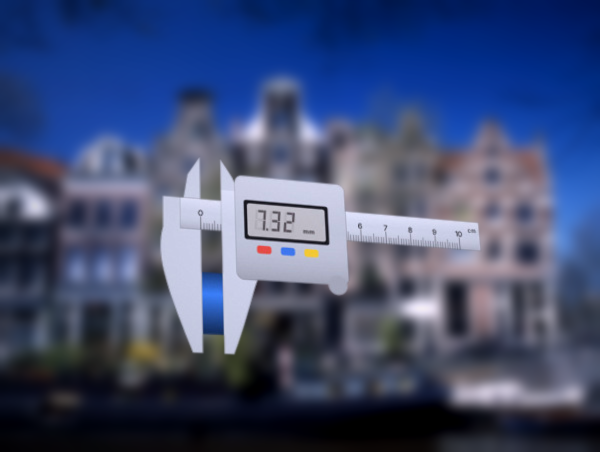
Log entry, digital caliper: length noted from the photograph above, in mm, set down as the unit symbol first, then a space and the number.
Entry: mm 7.32
